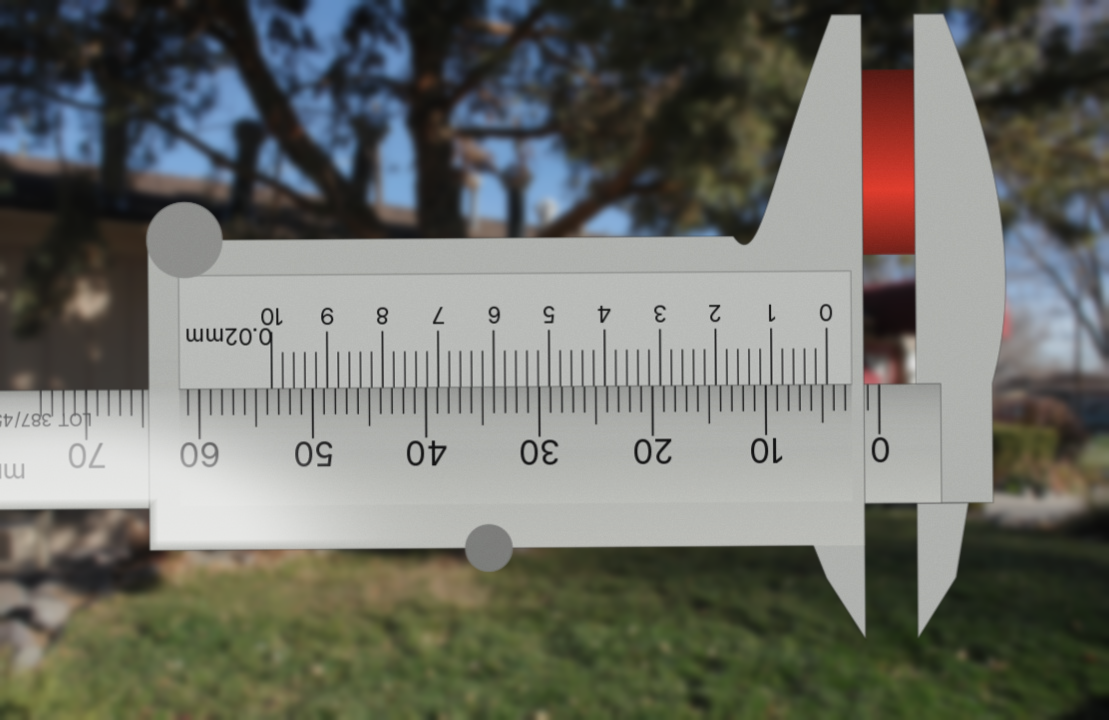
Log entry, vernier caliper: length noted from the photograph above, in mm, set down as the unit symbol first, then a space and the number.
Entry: mm 4.6
